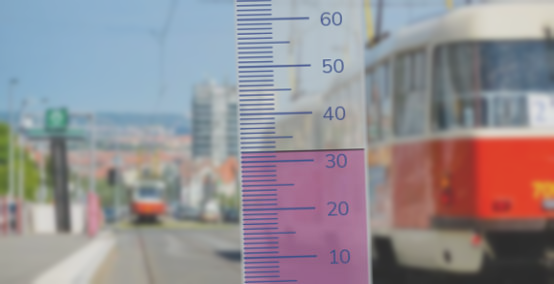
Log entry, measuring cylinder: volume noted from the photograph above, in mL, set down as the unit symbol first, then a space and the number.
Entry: mL 32
